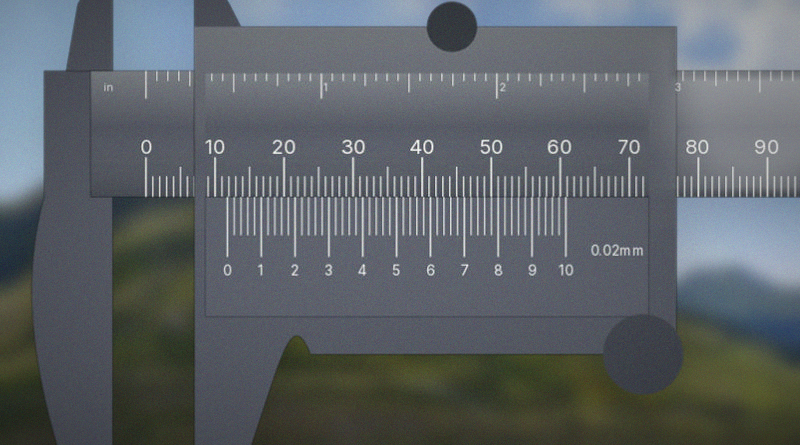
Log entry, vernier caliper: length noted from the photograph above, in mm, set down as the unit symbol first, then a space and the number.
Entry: mm 11.8
